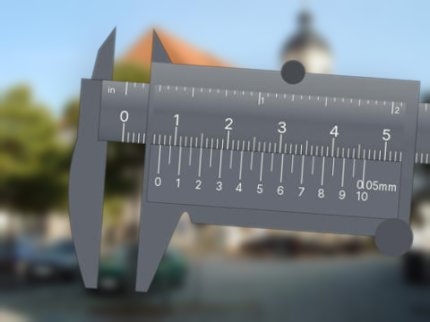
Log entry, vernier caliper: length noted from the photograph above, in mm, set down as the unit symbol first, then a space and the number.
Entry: mm 7.2
